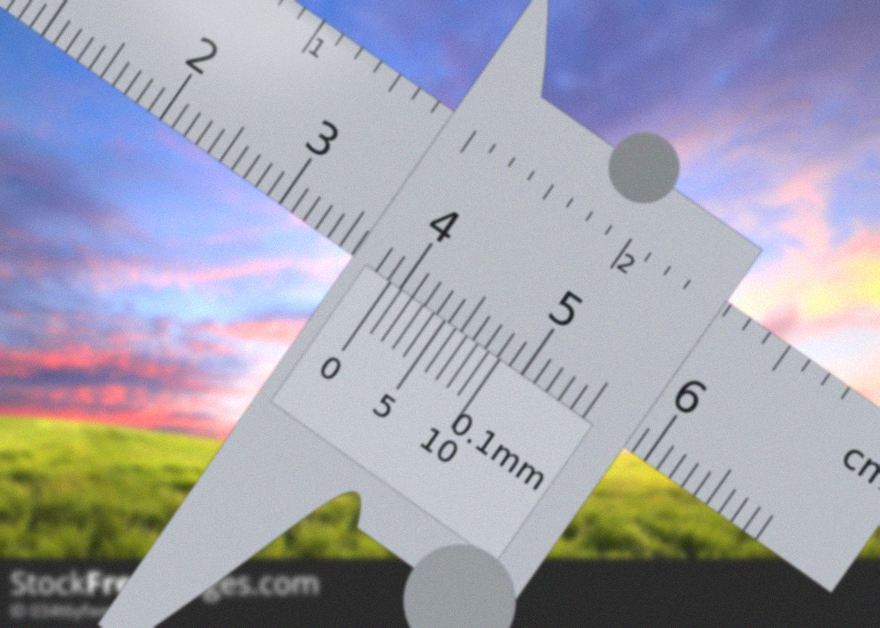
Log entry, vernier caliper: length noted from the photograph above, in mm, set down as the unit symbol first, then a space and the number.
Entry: mm 39.2
